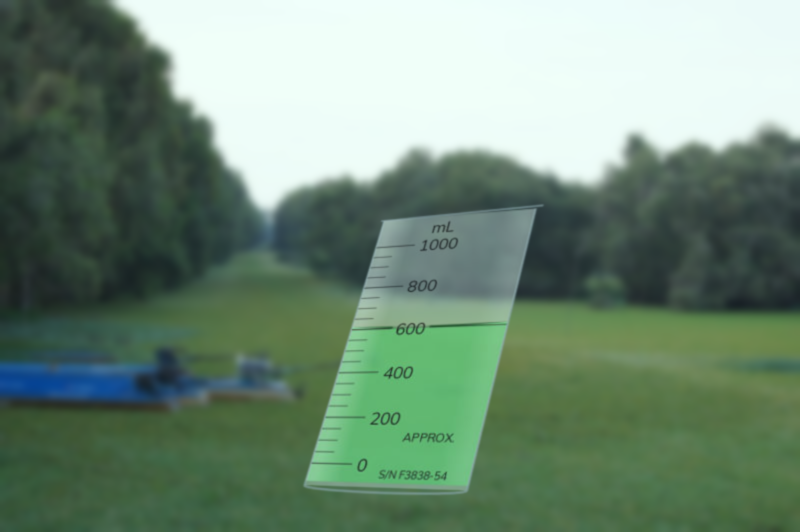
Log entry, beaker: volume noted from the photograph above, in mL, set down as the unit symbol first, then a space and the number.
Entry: mL 600
